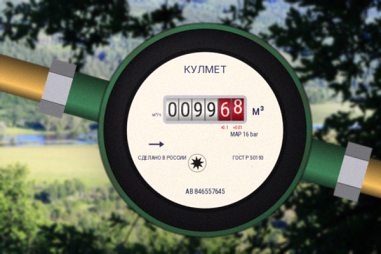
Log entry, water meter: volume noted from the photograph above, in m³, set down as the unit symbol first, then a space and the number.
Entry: m³ 99.68
